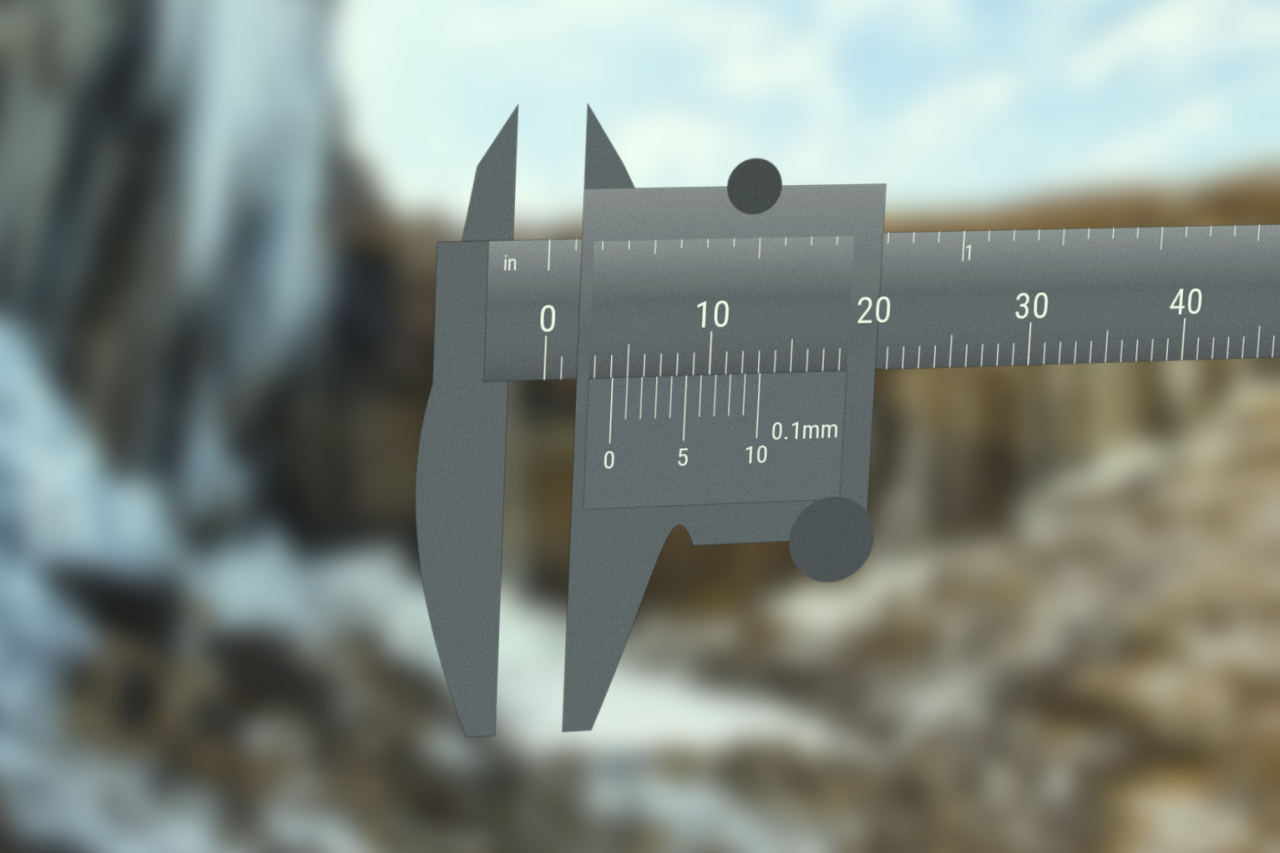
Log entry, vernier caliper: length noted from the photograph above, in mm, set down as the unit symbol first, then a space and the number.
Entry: mm 4.1
